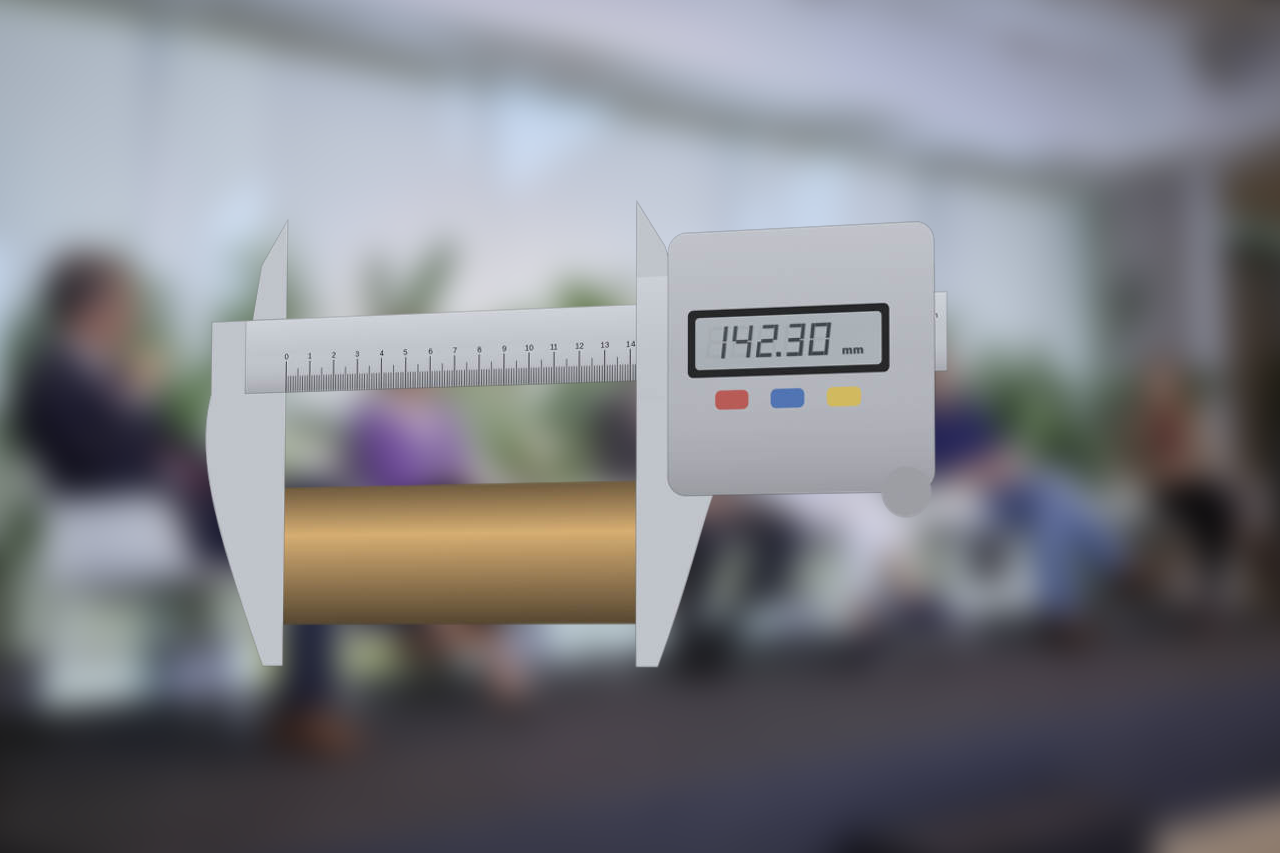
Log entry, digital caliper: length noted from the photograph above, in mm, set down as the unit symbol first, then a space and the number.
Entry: mm 142.30
